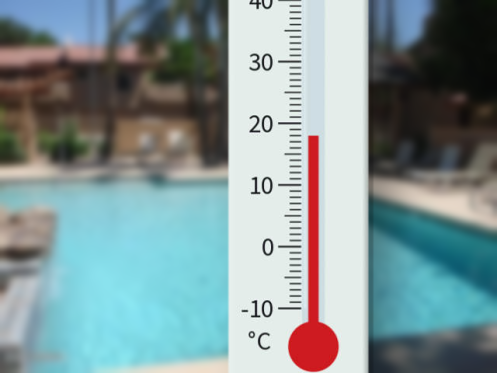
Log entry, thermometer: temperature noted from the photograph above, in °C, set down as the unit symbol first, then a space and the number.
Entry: °C 18
